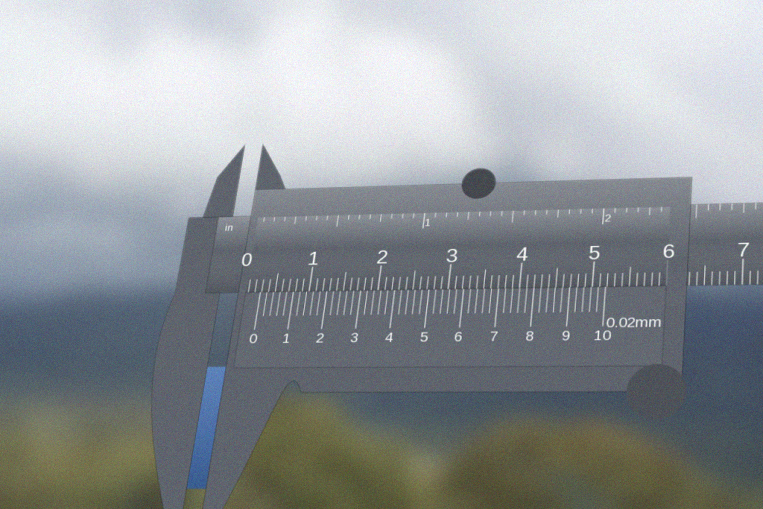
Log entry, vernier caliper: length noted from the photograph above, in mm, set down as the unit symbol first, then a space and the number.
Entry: mm 2.8
